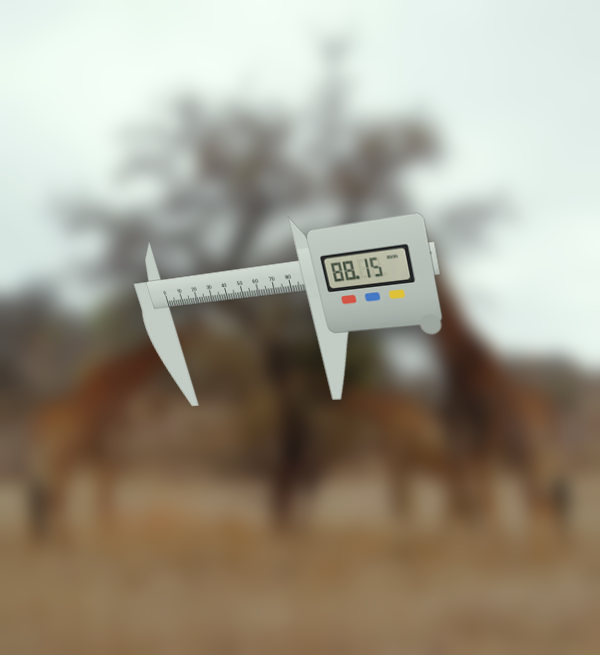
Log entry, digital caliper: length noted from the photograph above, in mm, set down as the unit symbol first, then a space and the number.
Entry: mm 88.15
